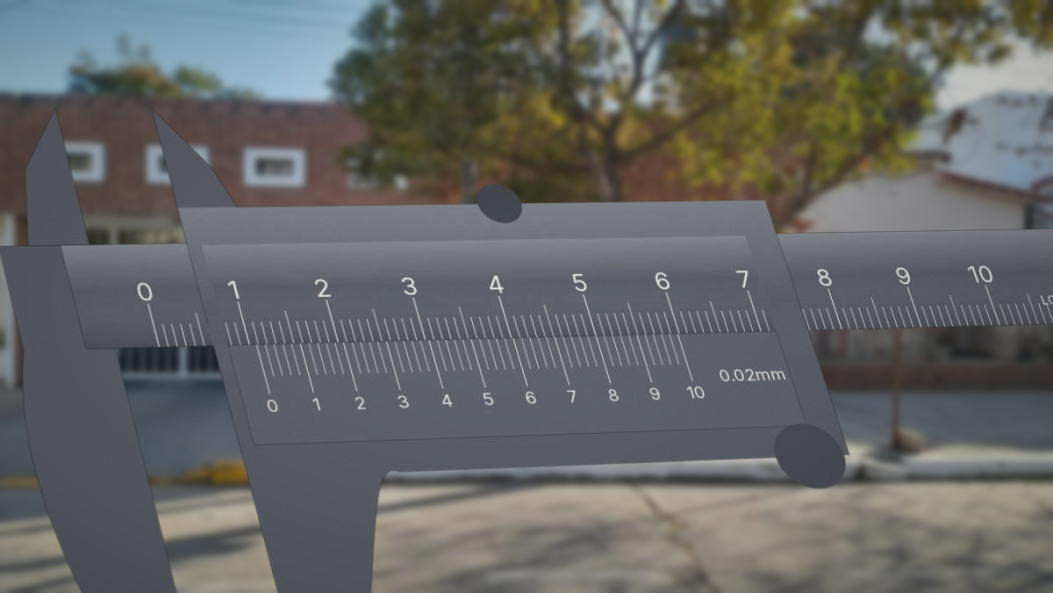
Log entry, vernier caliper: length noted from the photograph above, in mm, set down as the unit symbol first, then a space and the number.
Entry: mm 10.8
